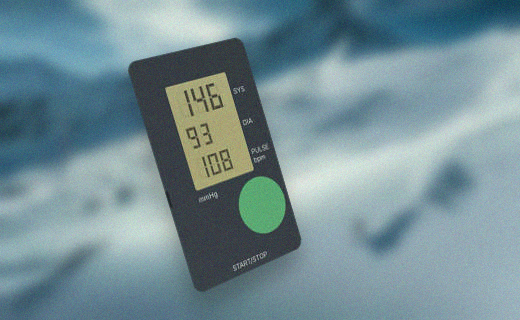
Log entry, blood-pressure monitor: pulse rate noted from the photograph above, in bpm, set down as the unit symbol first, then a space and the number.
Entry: bpm 108
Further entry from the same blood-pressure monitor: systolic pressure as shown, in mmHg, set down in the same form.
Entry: mmHg 146
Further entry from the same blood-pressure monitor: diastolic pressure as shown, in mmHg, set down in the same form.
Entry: mmHg 93
